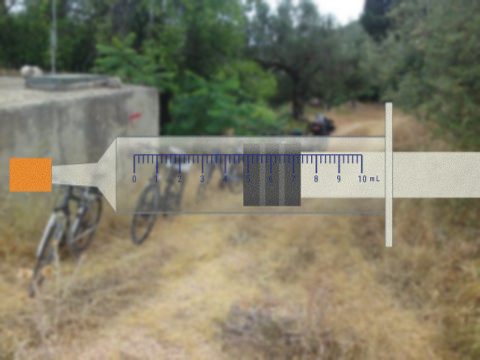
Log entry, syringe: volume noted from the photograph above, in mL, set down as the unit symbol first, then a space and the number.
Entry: mL 4.8
